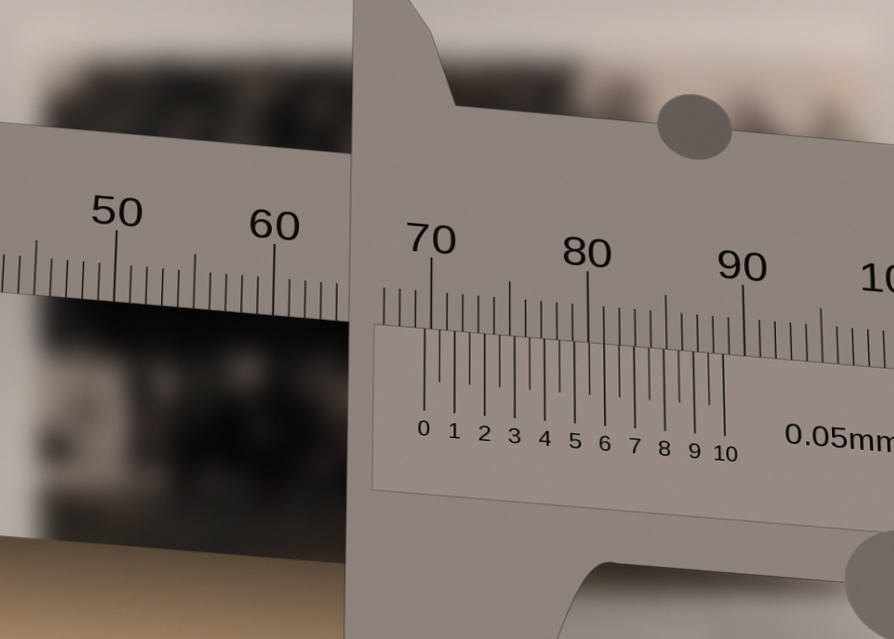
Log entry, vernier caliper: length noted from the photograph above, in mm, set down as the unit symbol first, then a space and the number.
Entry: mm 69.6
